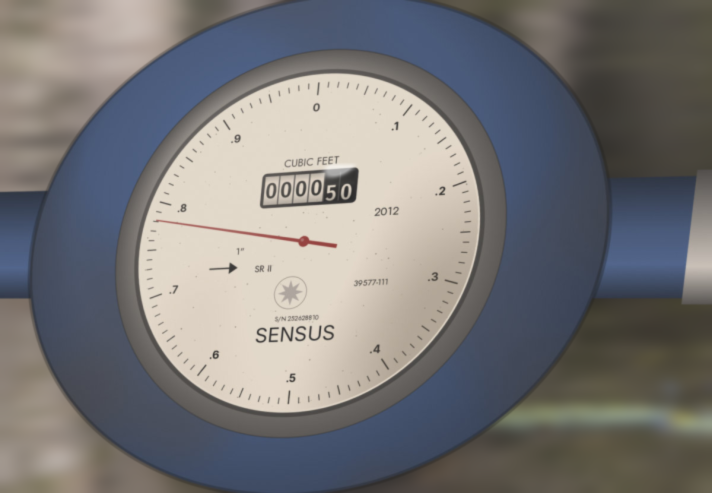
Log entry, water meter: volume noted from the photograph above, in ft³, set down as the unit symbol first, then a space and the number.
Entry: ft³ 49.78
